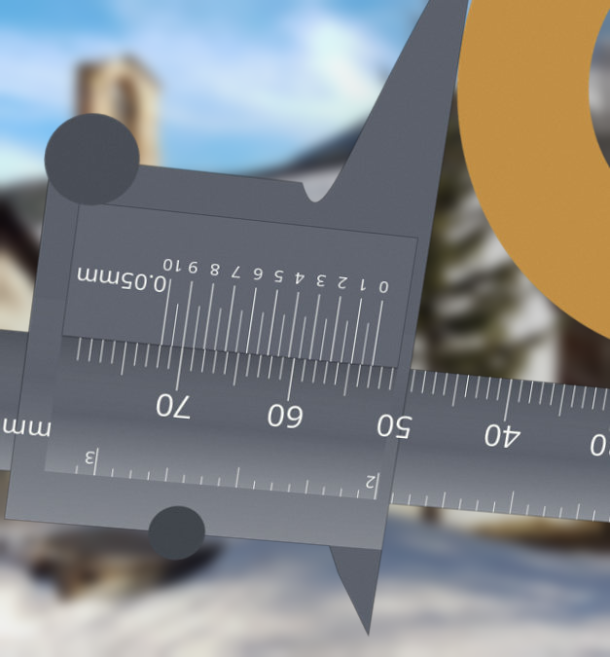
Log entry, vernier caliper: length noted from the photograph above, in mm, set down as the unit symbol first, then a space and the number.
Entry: mm 52.9
